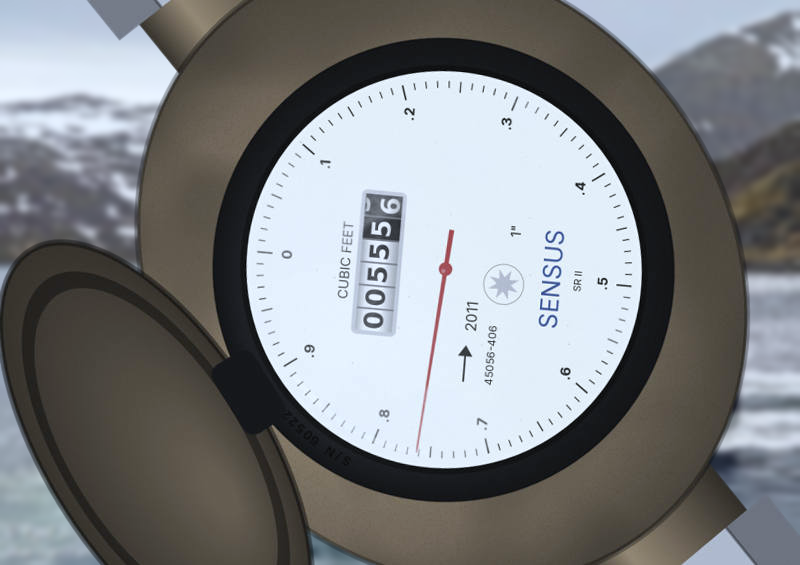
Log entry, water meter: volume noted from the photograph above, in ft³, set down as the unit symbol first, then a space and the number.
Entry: ft³ 5555.76
